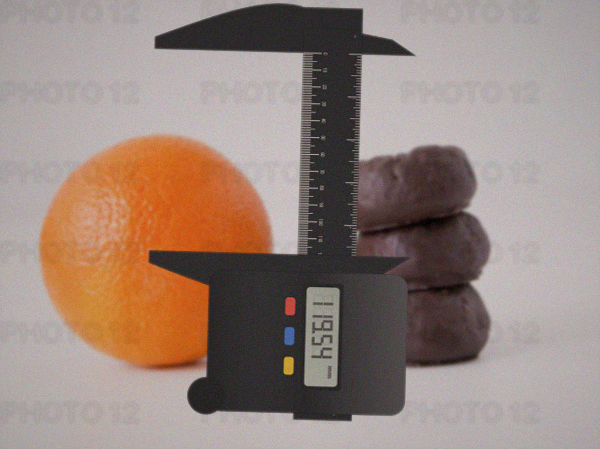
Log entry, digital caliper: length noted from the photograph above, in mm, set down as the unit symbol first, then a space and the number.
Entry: mm 119.54
